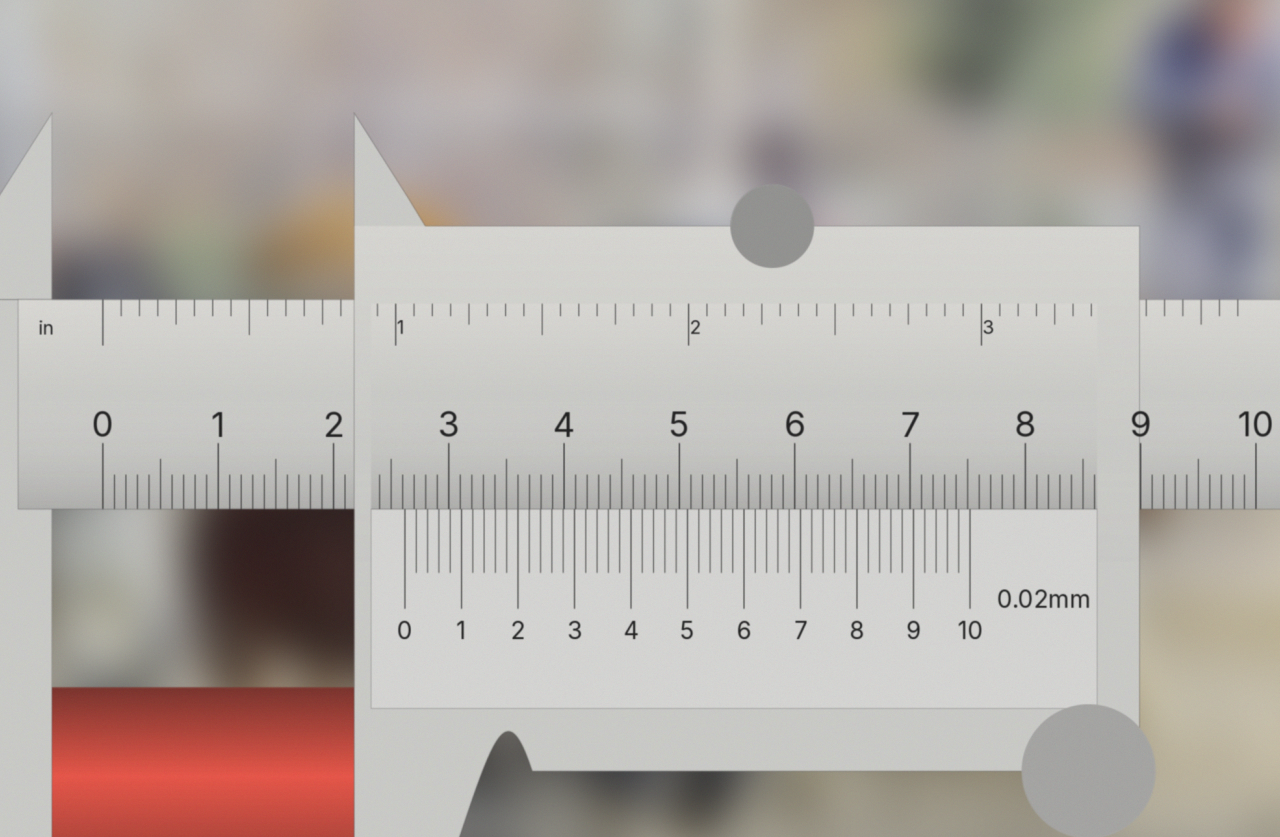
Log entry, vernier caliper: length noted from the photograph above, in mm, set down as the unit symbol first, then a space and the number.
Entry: mm 26.2
